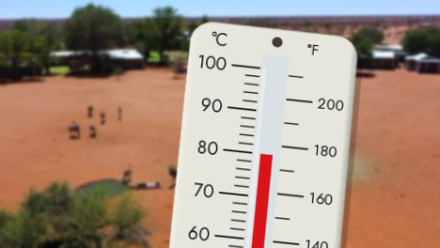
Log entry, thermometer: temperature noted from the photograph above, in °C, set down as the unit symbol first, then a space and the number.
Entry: °C 80
